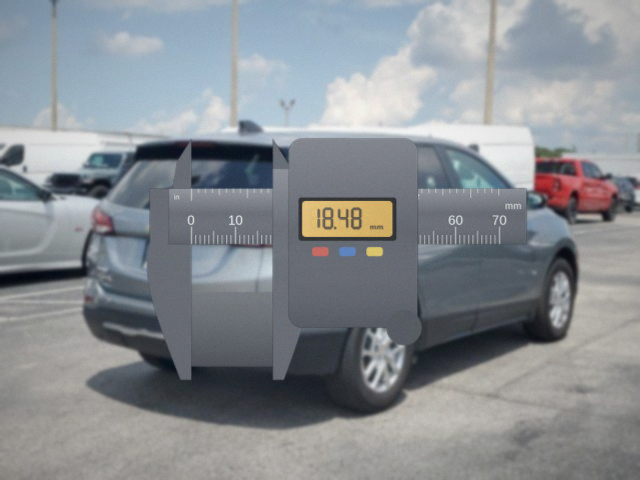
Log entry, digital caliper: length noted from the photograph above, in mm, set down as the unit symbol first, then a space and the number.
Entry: mm 18.48
